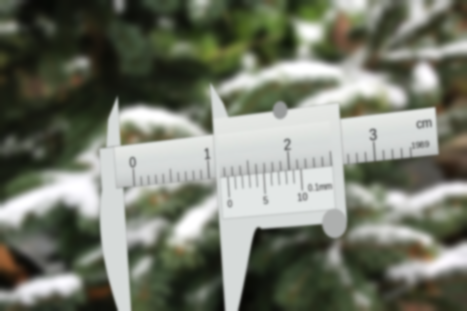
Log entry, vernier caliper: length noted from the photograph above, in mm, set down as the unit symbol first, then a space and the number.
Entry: mm 12.4
